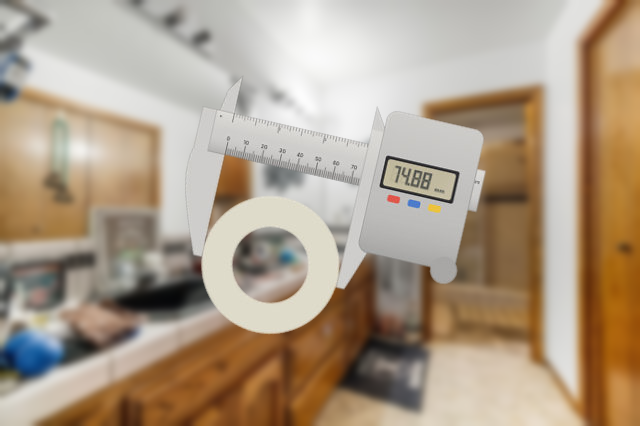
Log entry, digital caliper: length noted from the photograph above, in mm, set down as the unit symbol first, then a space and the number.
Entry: mm 74.88
